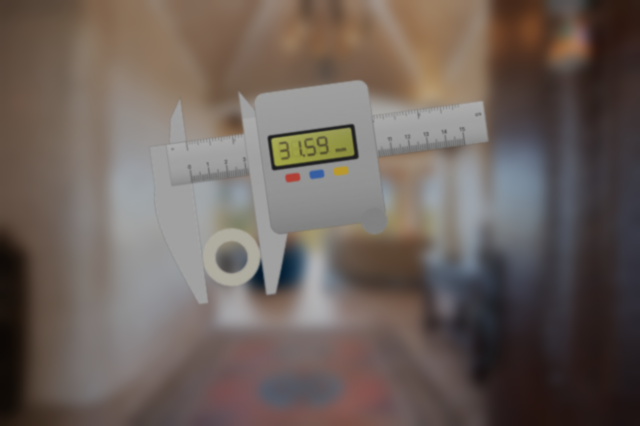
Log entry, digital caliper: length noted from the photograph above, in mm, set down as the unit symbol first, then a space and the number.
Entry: mm 31.59
